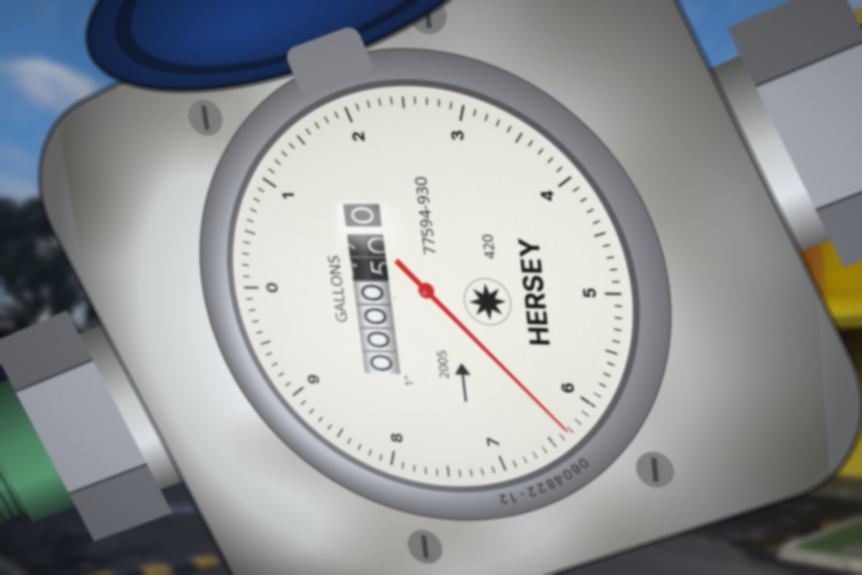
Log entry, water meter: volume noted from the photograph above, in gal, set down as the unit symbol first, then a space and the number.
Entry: gal 496.3
